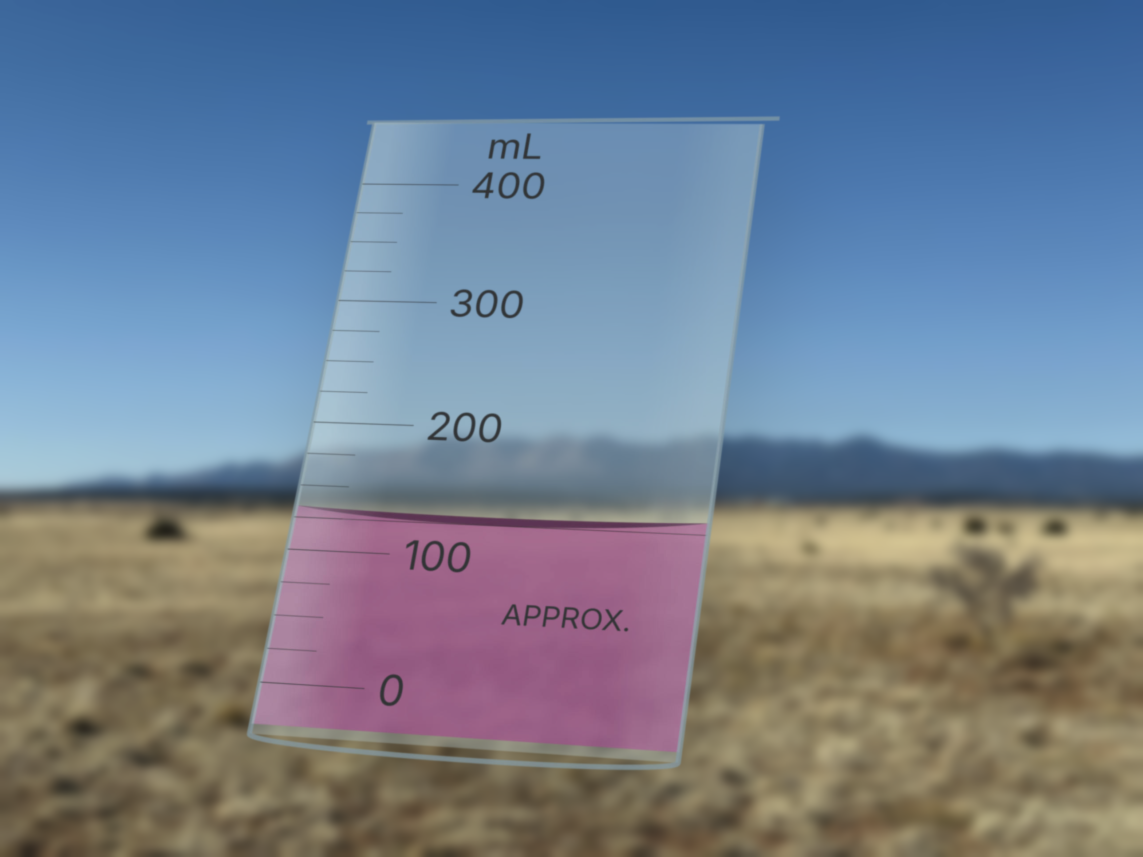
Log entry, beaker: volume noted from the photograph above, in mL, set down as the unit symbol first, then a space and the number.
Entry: mL 125
